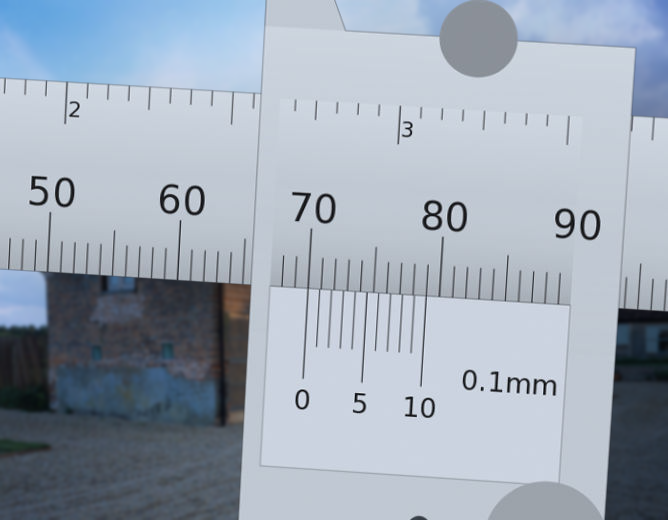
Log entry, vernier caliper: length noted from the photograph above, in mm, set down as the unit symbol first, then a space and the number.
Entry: mm 70.0
